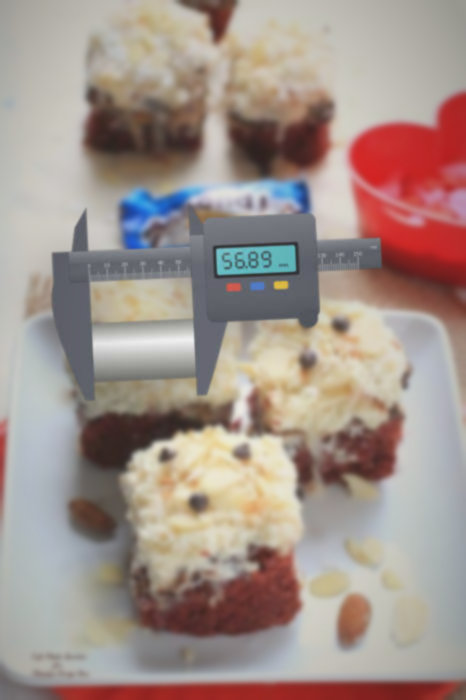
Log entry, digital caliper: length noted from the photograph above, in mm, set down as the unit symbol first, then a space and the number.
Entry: mm 56.89
